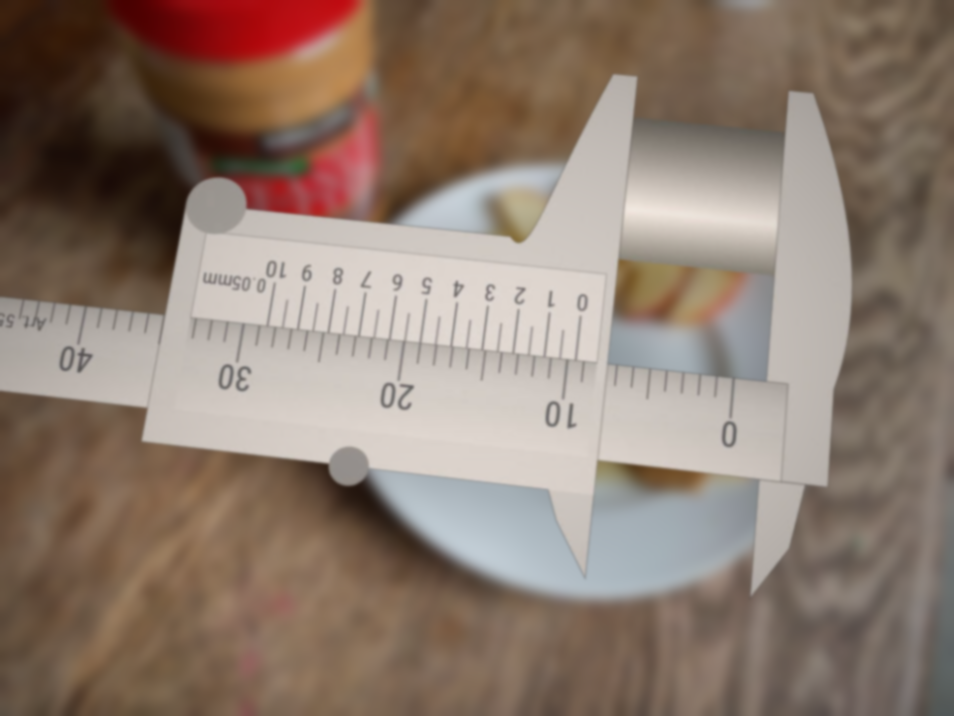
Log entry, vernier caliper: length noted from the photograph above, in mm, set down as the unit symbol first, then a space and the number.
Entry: mm 9.5
